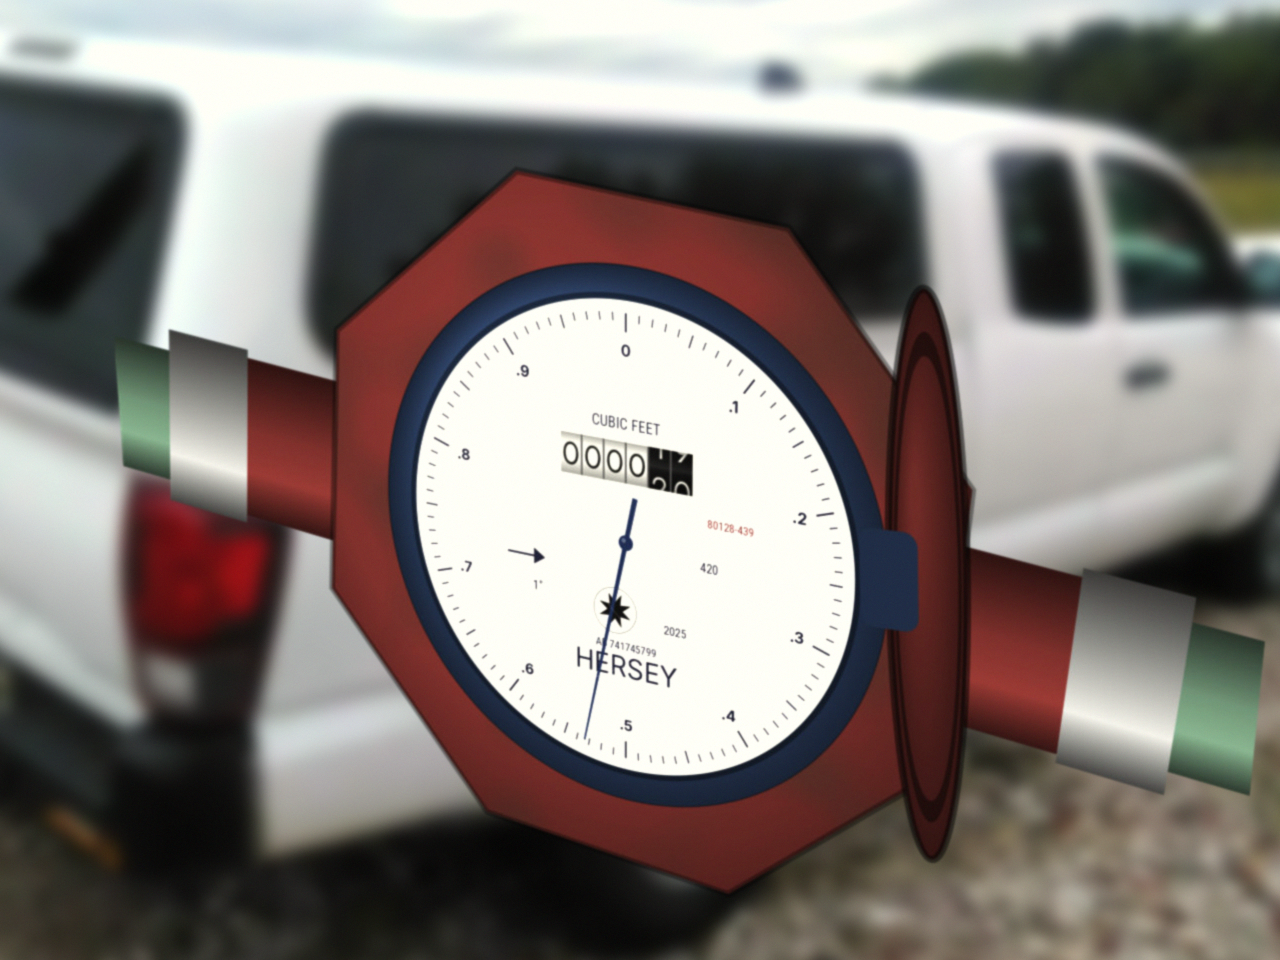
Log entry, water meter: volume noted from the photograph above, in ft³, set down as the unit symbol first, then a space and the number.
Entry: ft³ 19.53
